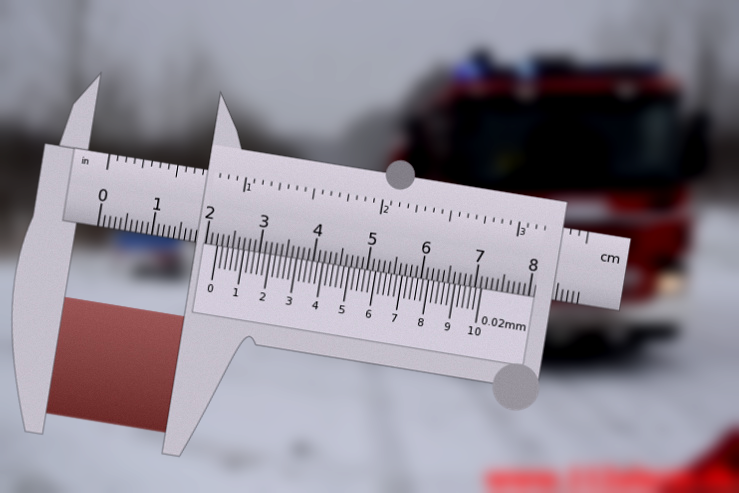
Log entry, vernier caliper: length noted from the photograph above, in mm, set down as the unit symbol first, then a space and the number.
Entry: mm 22.2
